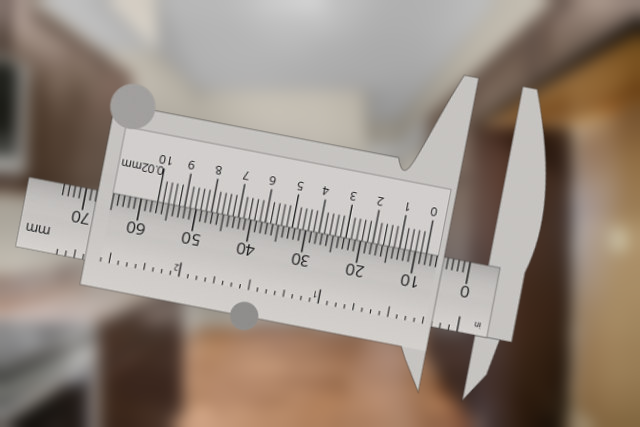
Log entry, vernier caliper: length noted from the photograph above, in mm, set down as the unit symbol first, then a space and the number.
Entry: mm 8.0
